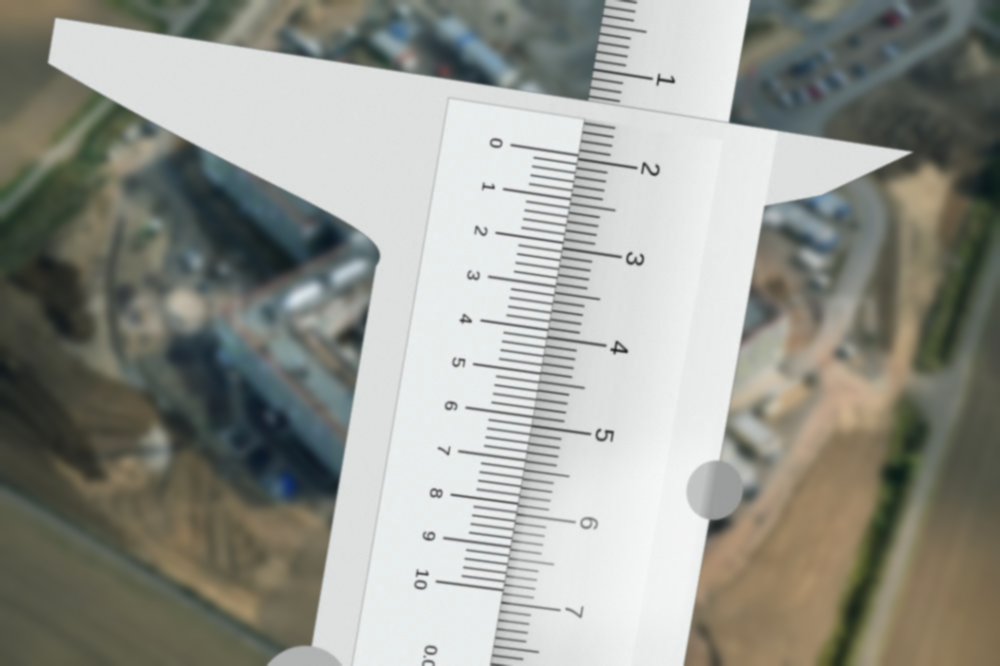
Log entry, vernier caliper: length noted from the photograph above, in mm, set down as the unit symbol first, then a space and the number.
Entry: mm 19.6
